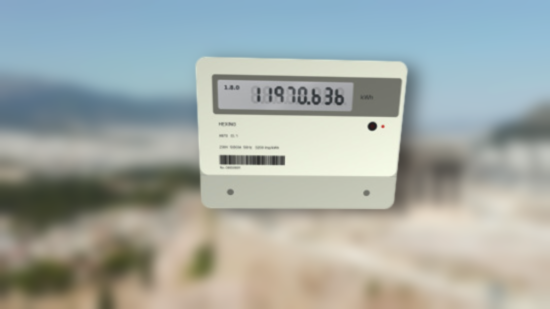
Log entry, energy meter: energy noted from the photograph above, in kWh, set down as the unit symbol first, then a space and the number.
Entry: kWh 11970.636
